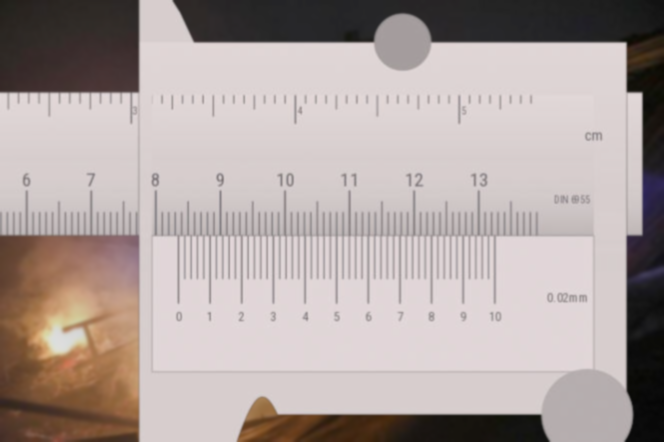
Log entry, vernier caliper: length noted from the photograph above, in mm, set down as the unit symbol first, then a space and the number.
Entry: mm 83.5
